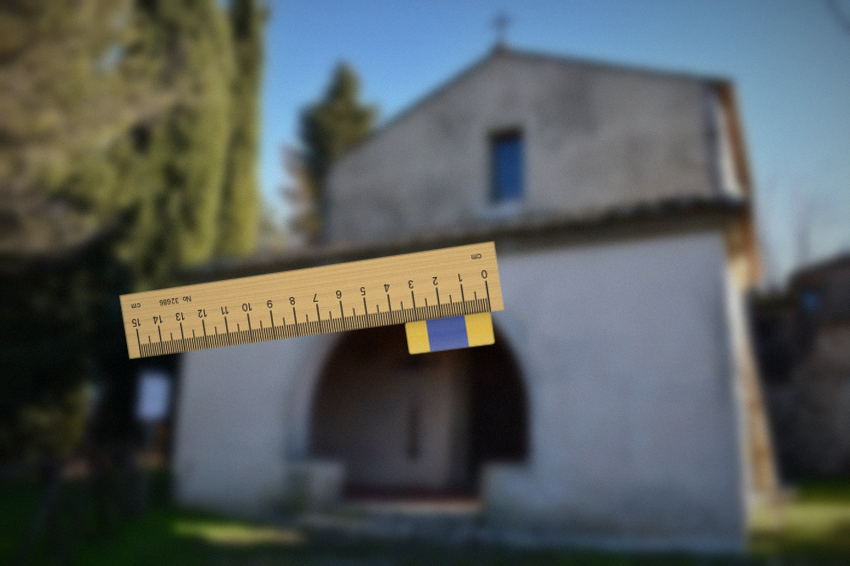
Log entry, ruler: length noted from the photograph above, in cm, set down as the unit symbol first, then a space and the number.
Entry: cm 3.5
